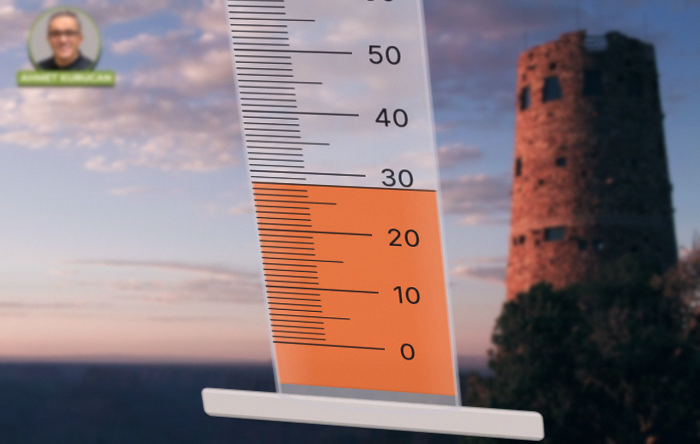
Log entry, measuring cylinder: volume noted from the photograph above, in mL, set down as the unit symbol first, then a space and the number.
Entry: mL 28
